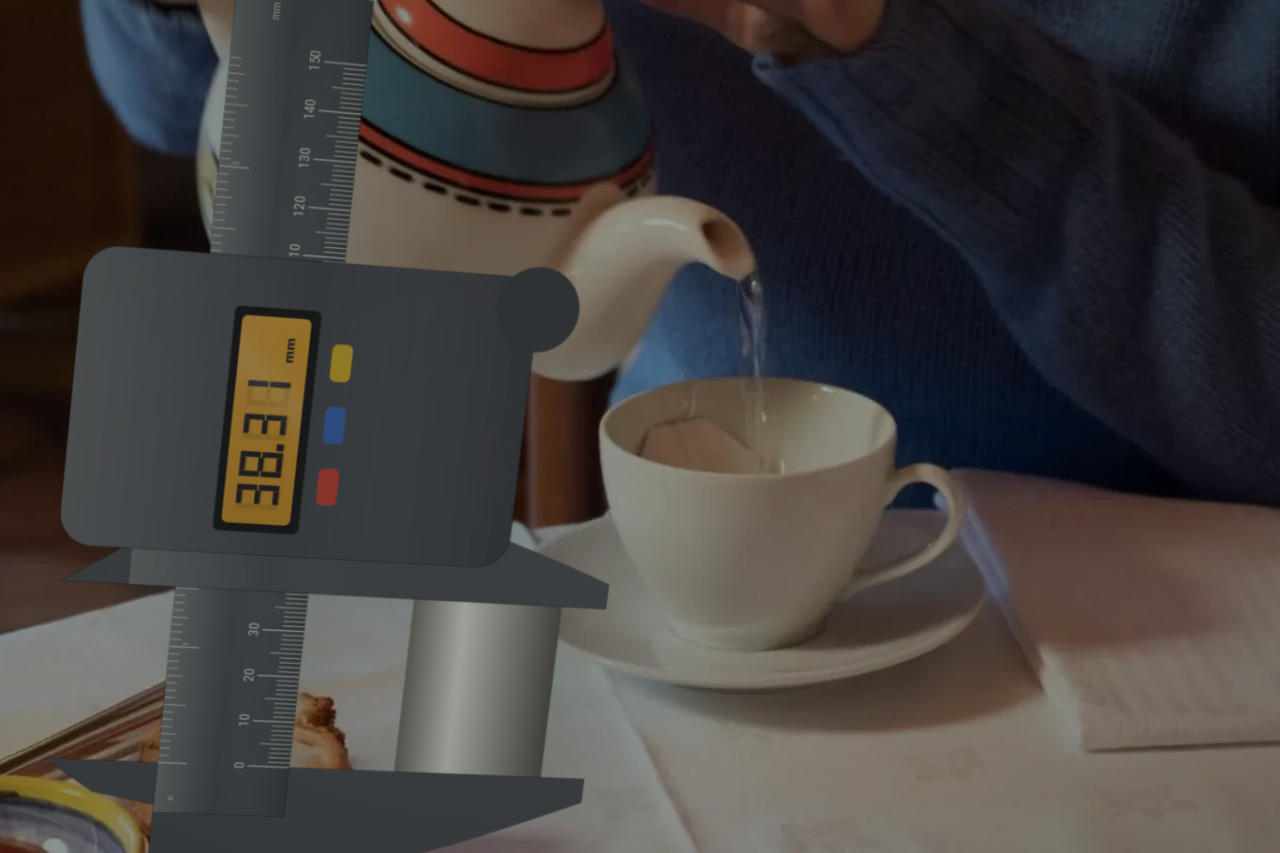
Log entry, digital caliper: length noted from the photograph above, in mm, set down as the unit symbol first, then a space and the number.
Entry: mm 38.31
